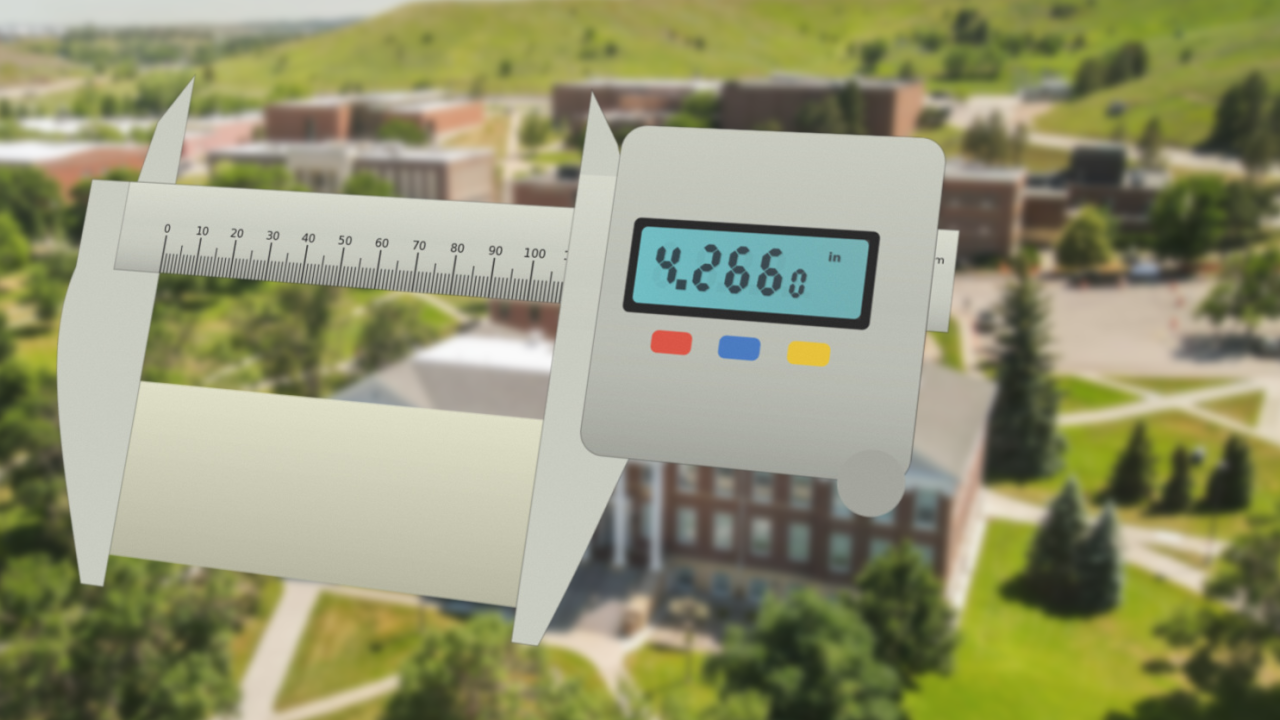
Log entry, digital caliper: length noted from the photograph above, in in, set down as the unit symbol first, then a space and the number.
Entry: in 4.2660
